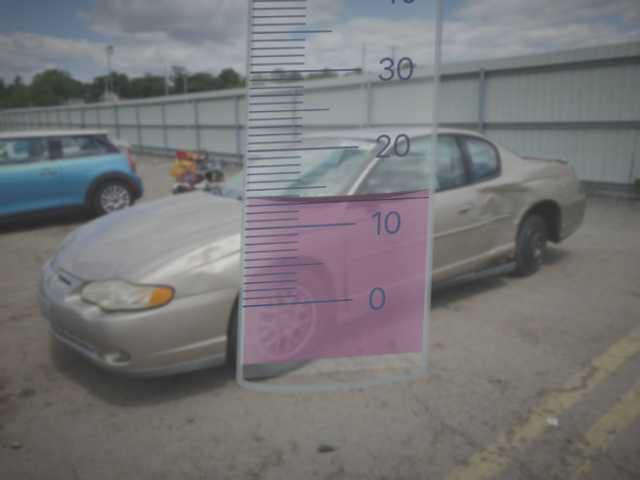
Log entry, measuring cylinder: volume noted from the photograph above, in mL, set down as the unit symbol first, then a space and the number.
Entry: mL 13
